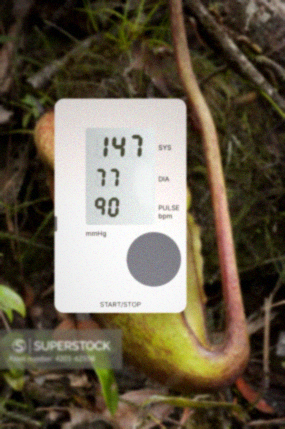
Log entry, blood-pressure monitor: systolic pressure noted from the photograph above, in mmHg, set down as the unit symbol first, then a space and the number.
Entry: mmHg 147
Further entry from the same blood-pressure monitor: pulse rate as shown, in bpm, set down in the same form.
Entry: bpm 90
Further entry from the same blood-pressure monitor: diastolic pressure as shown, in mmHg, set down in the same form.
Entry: mmHg 77
